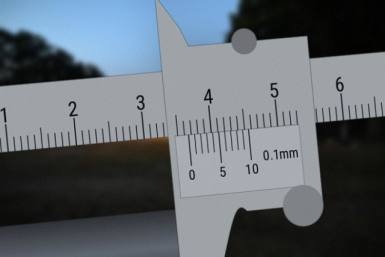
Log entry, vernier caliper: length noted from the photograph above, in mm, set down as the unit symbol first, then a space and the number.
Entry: mm 36.6
